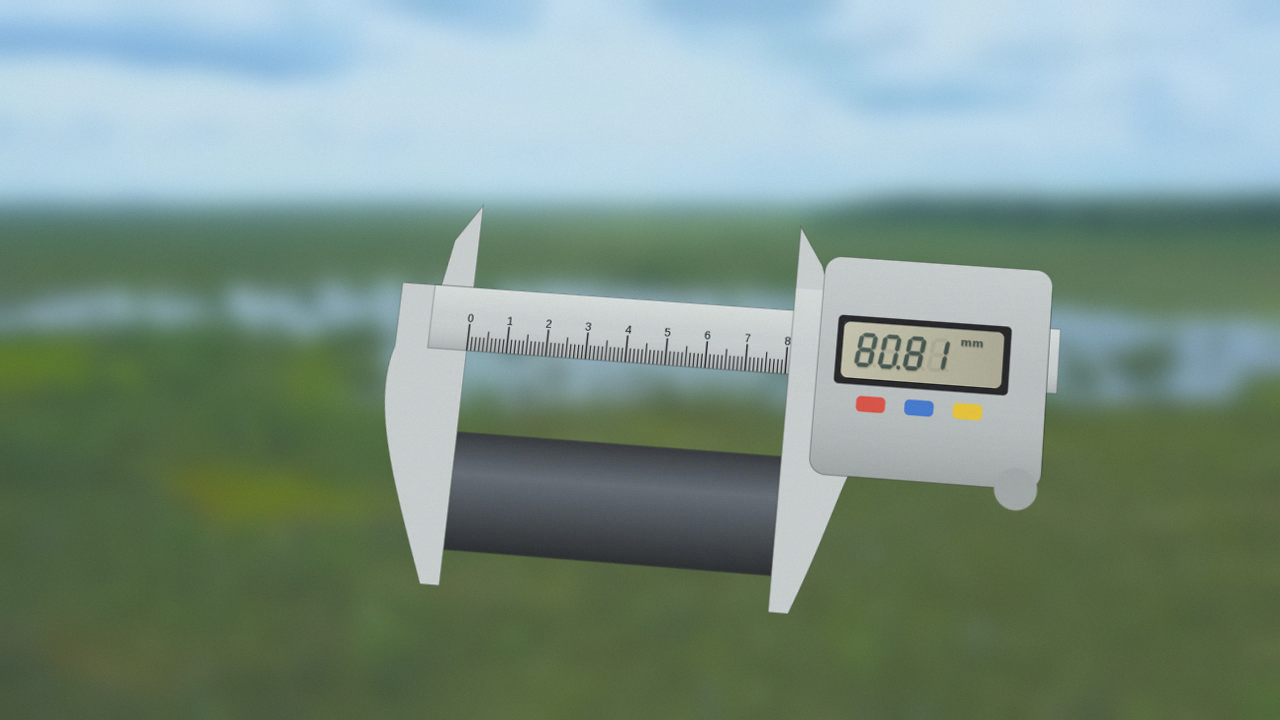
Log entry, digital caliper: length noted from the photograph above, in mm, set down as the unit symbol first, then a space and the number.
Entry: mm 80.81
